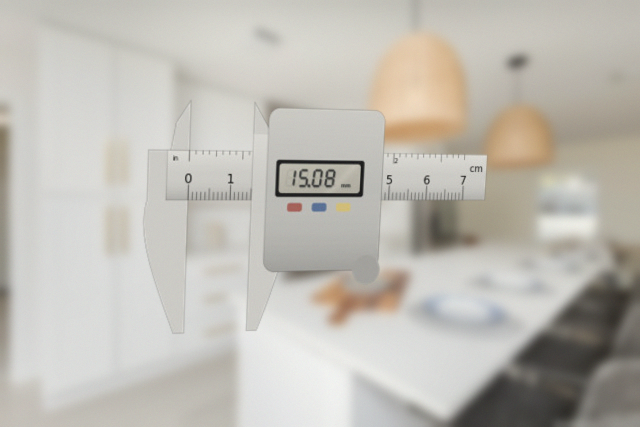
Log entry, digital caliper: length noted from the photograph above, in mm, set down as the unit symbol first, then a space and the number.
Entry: mm 15.08
